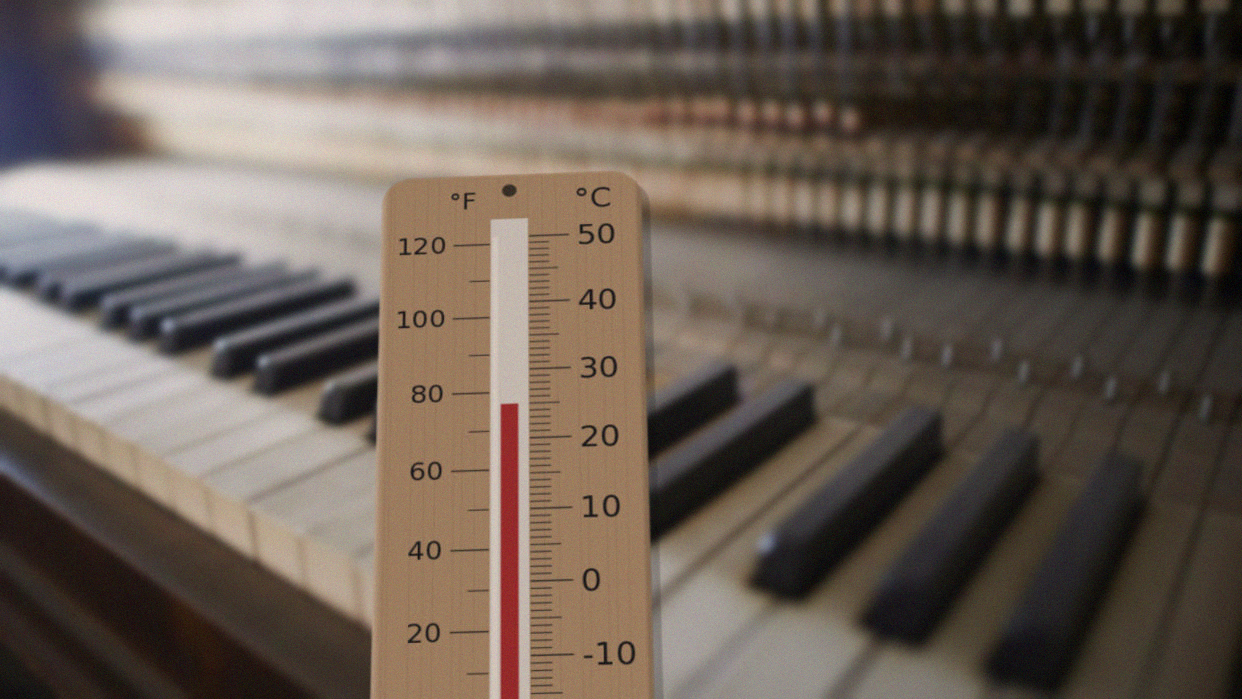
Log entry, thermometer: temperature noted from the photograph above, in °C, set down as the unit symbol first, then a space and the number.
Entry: °C 25
